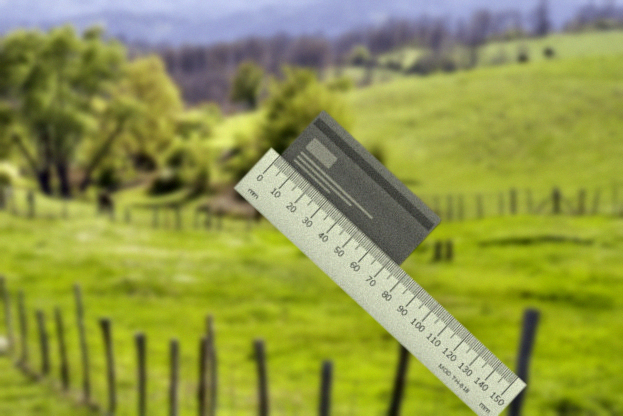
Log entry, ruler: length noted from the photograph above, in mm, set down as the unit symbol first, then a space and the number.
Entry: mm 75
